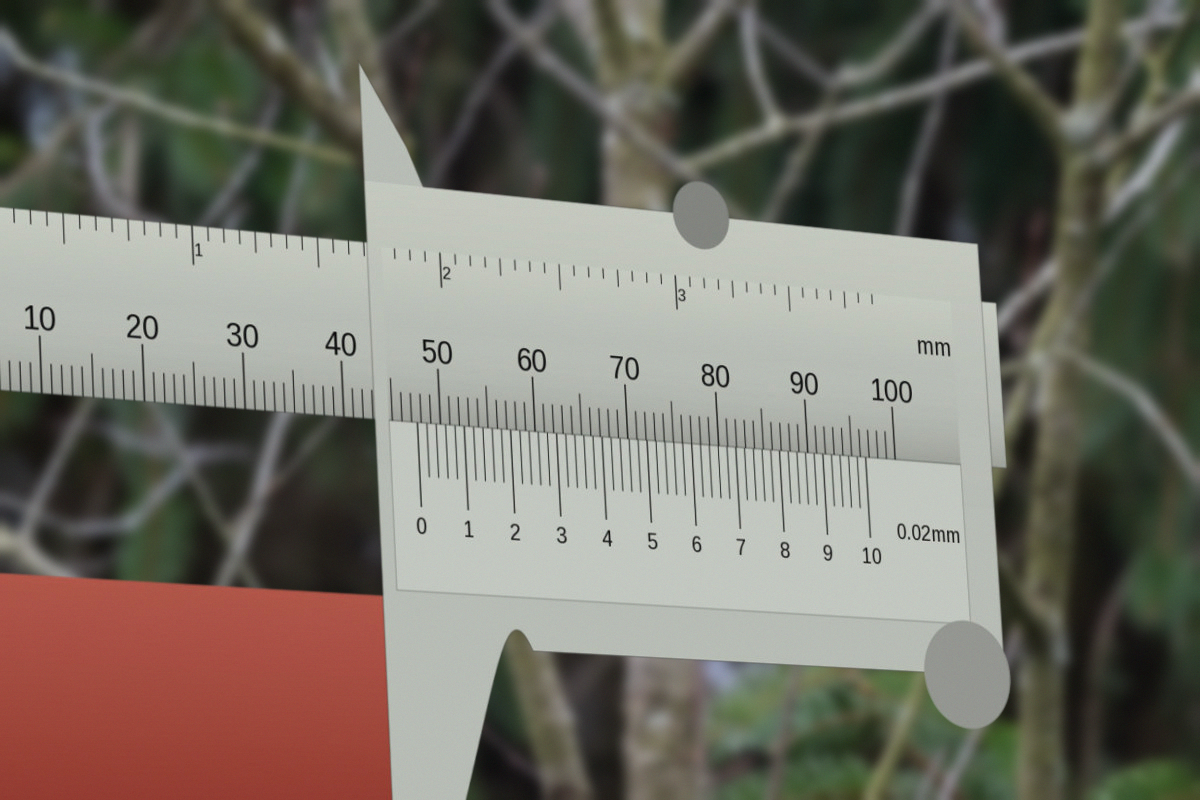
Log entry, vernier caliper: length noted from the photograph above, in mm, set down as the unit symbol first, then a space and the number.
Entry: mm 47.6
